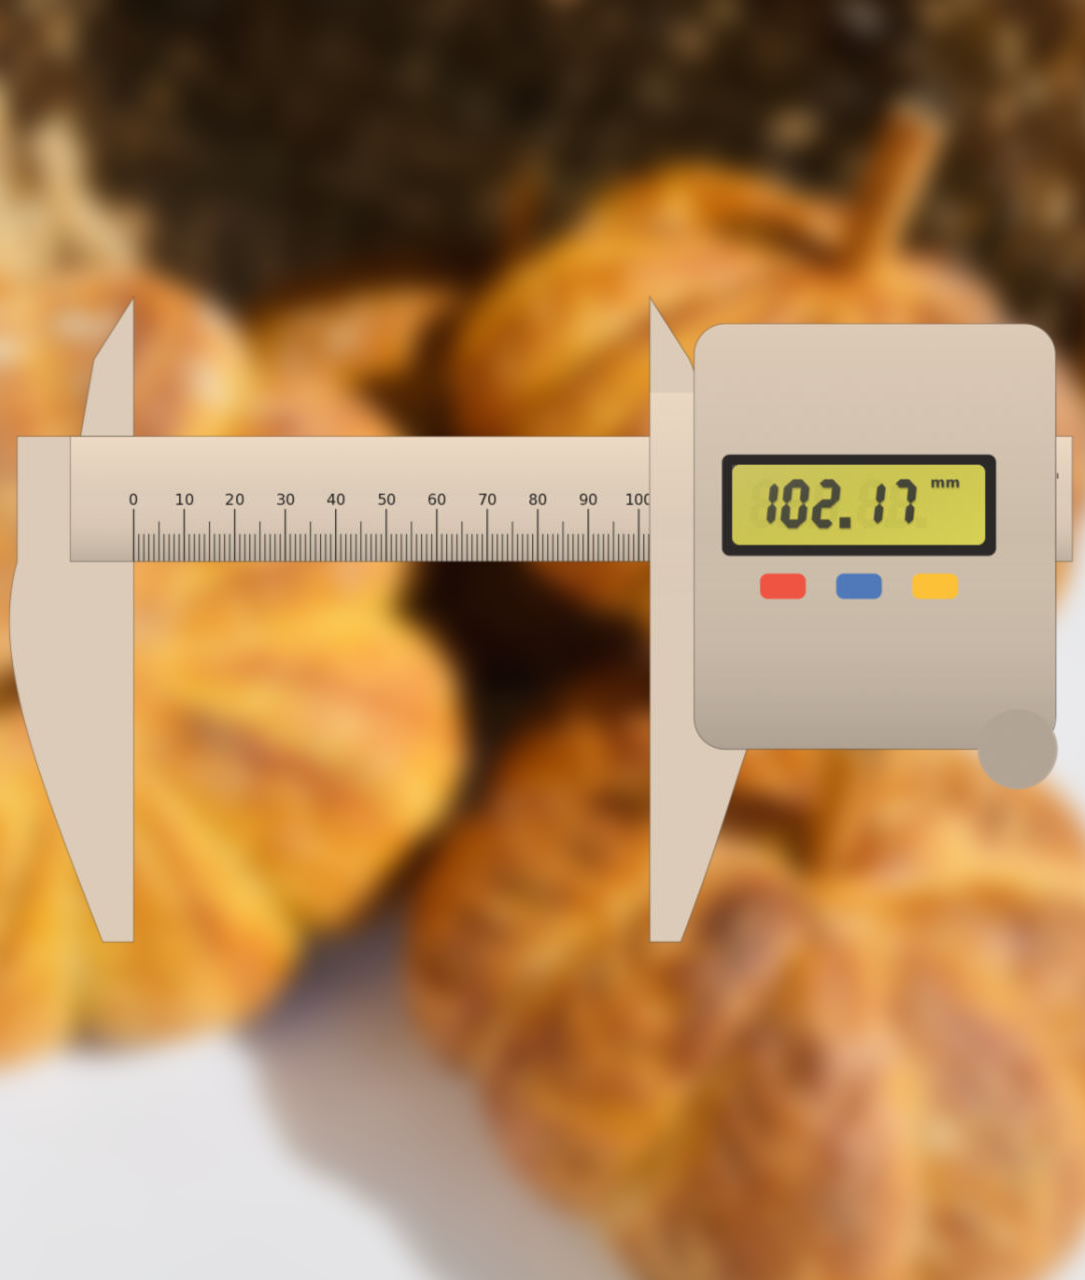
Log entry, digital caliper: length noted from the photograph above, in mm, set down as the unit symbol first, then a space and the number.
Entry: mm 102.17
